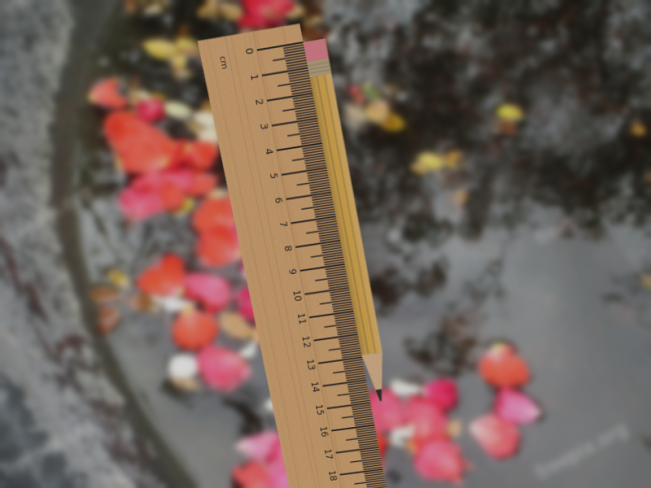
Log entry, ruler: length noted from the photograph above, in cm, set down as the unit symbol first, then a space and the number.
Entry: cm 15
